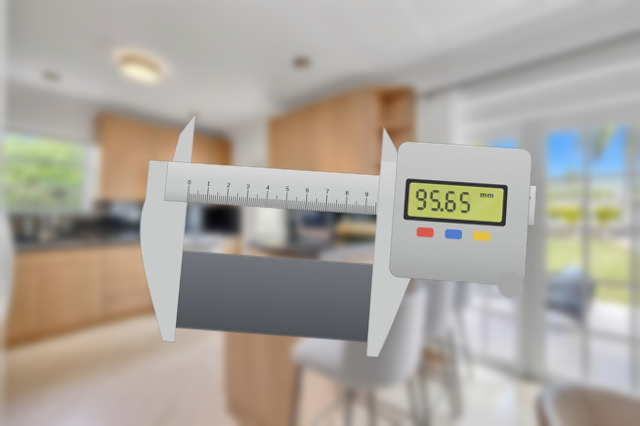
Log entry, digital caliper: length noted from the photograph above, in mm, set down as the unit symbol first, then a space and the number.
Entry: mm 95.65
